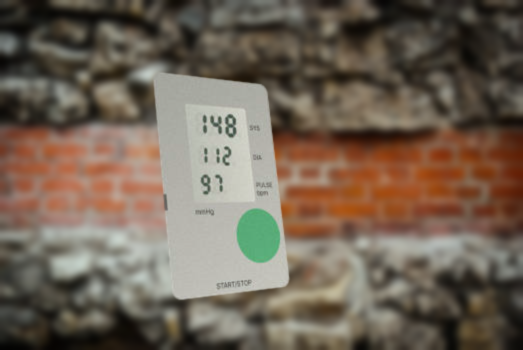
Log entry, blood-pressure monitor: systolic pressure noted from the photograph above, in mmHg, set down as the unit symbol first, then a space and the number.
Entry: mmHg 148
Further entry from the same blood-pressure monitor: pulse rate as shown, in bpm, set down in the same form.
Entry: bpm 97
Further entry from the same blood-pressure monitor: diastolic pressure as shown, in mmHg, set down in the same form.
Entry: mmHg 112
